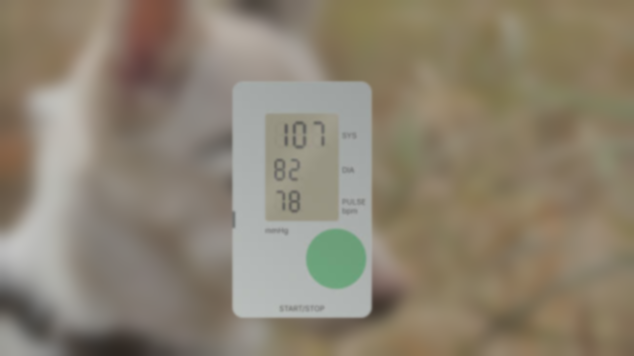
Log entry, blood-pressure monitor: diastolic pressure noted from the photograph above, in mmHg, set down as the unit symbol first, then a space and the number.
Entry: mmHg 82
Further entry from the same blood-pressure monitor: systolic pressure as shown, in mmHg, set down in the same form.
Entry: mmHg 107
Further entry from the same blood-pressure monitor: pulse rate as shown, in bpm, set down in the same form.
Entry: bpm 78
